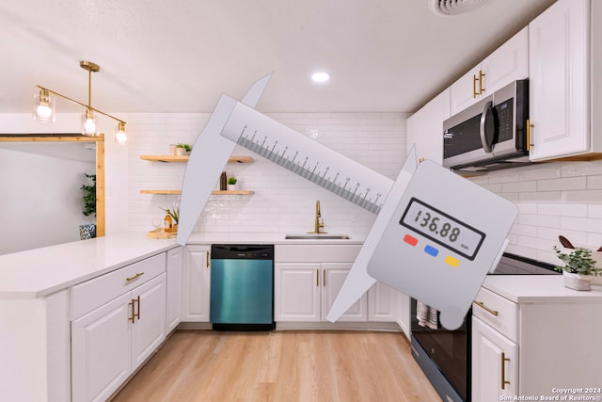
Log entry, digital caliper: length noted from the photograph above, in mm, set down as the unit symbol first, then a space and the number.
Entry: mm 136.88
